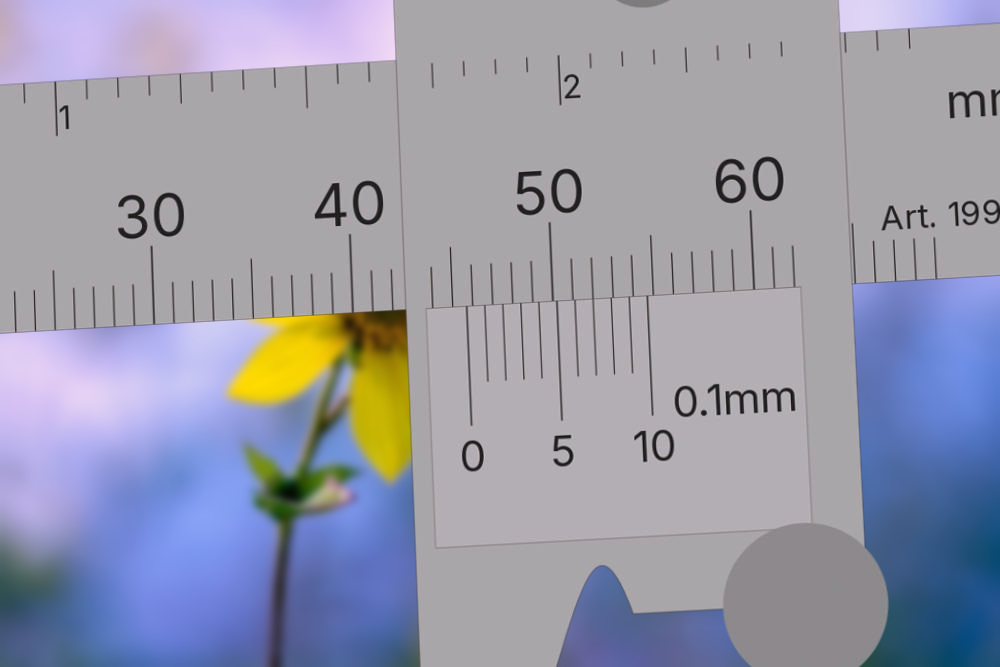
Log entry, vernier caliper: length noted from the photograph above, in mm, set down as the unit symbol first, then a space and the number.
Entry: mm 45.7
